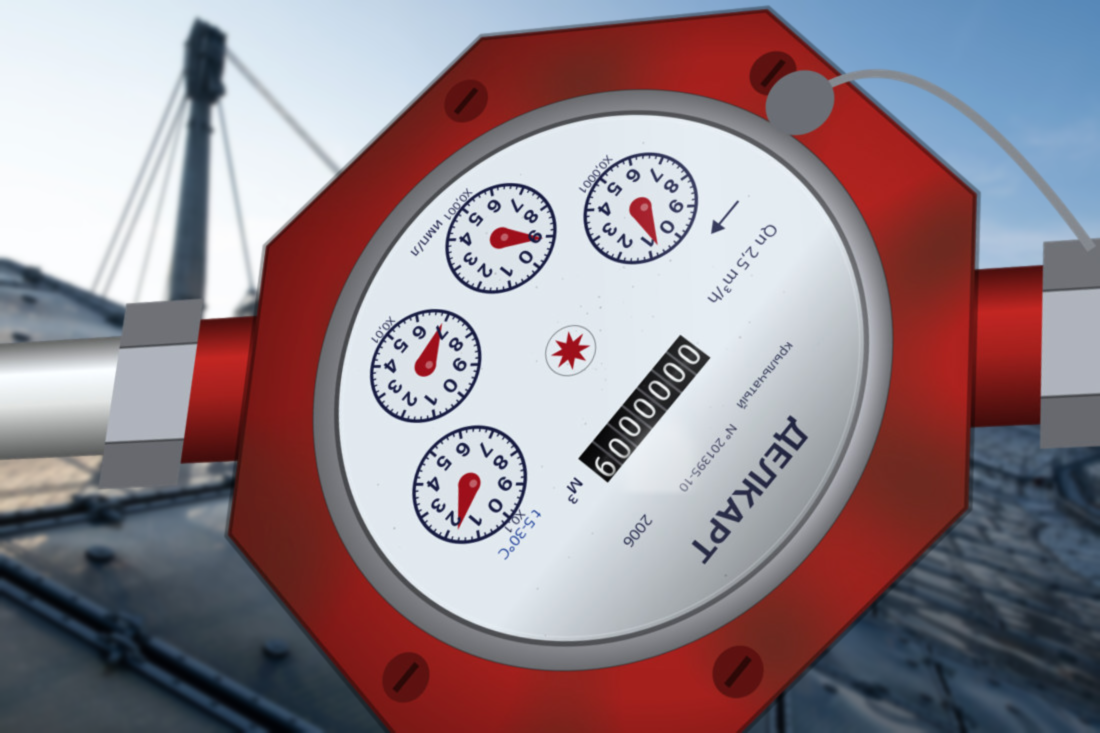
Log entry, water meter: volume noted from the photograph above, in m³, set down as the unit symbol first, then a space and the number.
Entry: m³ 9.1690
